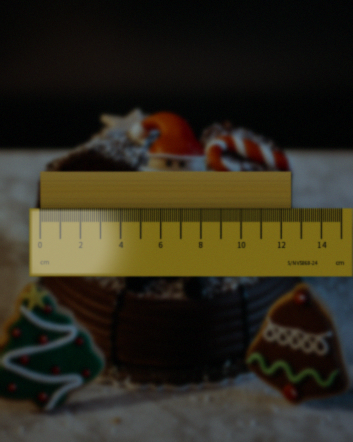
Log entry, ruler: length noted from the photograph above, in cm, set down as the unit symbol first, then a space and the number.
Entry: cm 12.5
